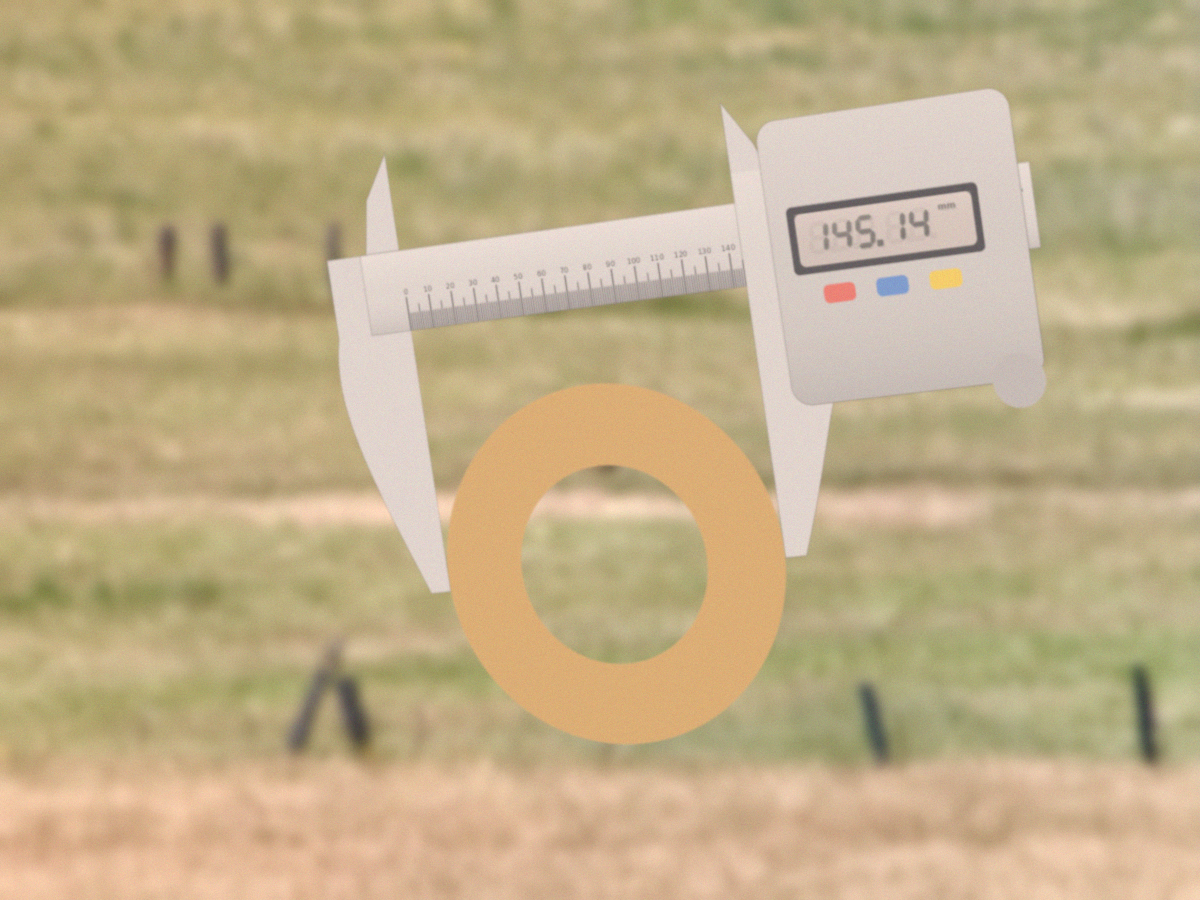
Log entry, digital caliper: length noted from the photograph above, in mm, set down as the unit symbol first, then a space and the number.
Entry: mm 145.14
